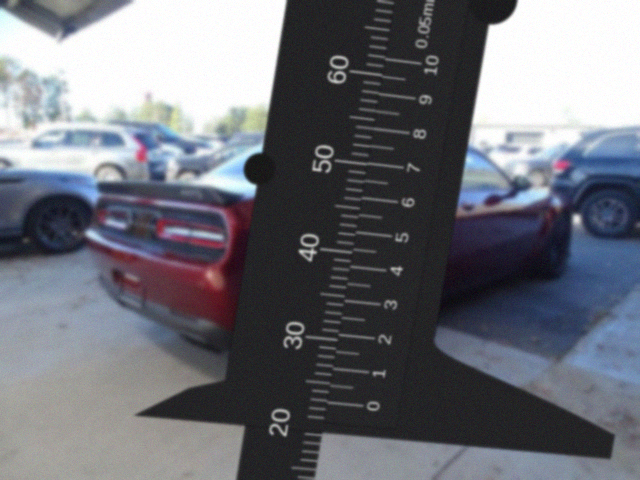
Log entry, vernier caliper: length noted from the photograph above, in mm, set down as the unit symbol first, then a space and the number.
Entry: mm 22.8
